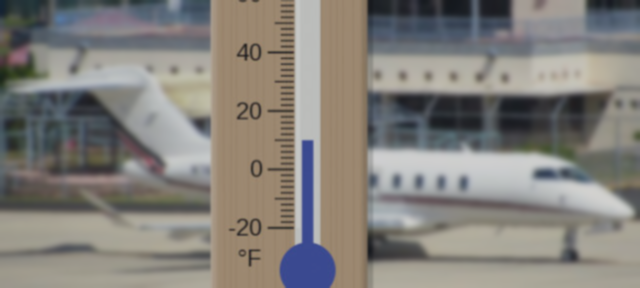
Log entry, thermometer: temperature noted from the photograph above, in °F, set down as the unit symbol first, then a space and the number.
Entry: °F 10
